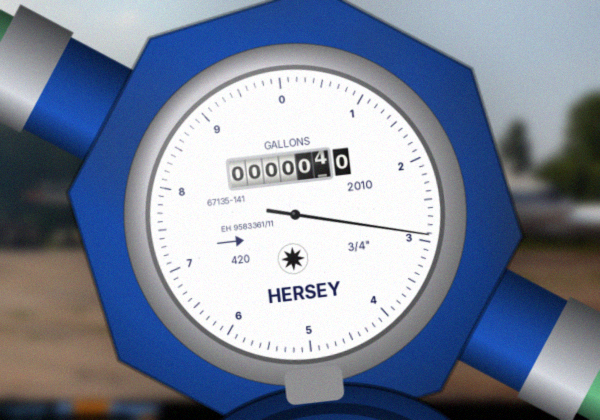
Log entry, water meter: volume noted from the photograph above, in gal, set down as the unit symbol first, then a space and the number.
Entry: gal 42.9
